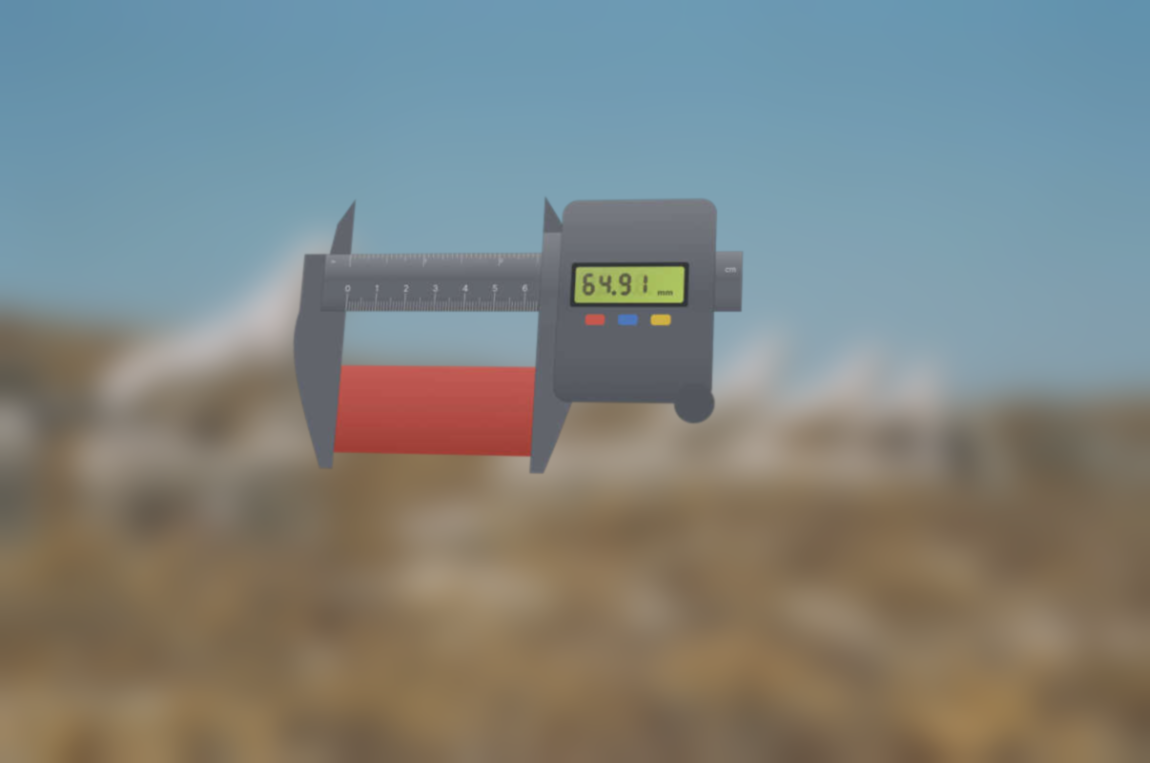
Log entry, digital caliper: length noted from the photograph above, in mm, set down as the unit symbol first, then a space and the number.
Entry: mm 64.91
